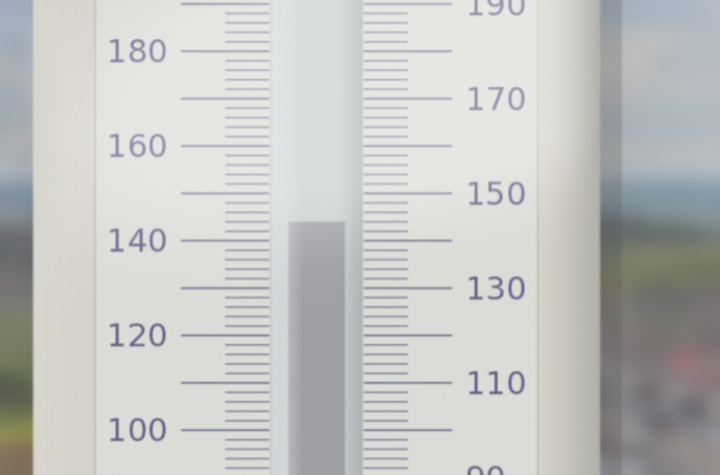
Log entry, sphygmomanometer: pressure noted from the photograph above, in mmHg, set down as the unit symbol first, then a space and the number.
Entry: mmHg 144
